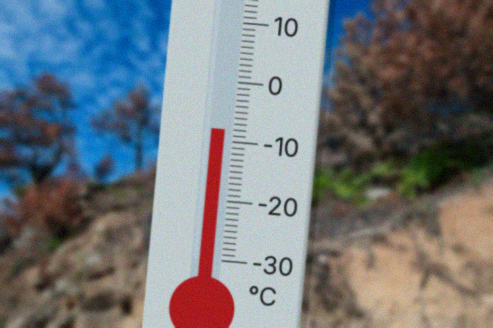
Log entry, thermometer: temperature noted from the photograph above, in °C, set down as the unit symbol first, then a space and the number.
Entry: °C -8
